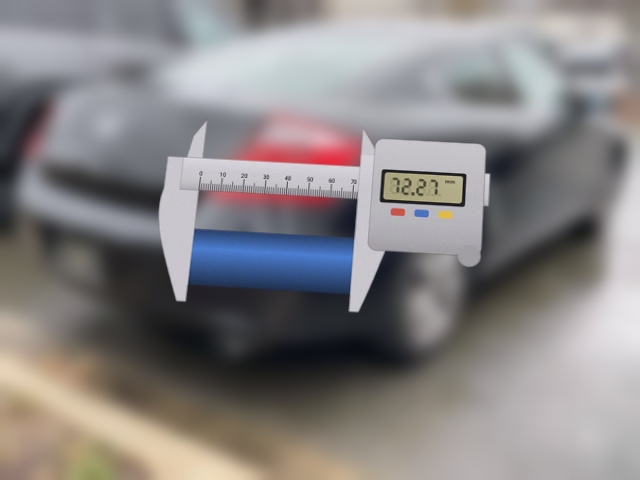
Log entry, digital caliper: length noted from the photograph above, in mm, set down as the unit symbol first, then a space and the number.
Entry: mm 72.27
